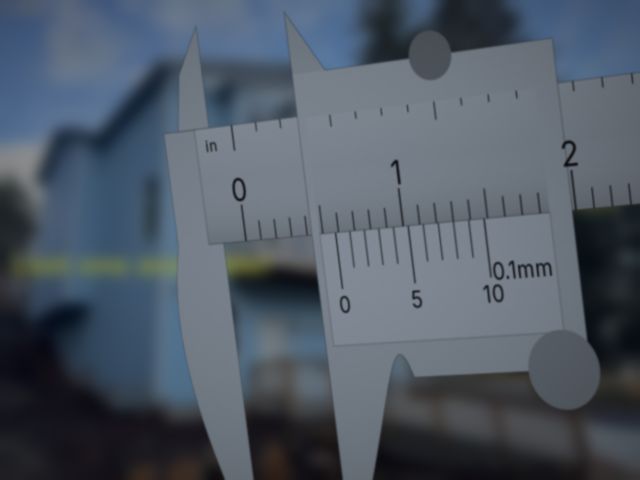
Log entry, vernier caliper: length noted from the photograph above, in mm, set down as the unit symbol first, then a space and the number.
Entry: mm 5.8
